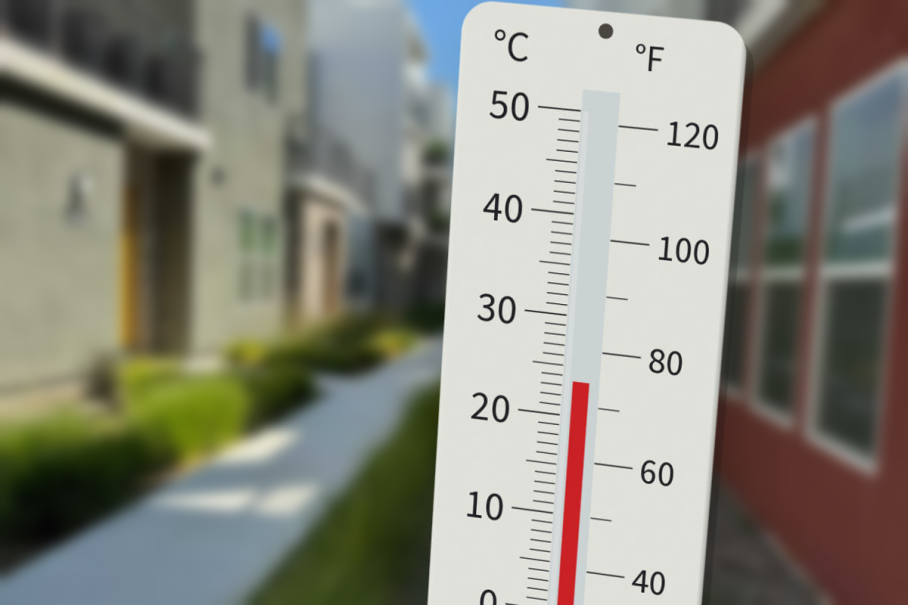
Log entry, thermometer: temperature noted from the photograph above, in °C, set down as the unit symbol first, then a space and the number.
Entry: °C 23.5
